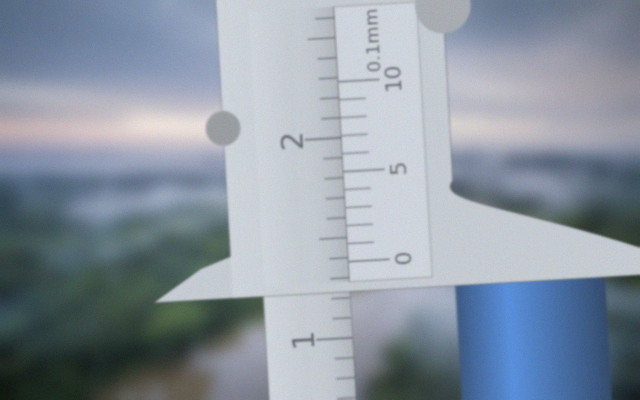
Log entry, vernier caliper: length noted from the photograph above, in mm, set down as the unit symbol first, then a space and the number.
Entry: mm 13.8
